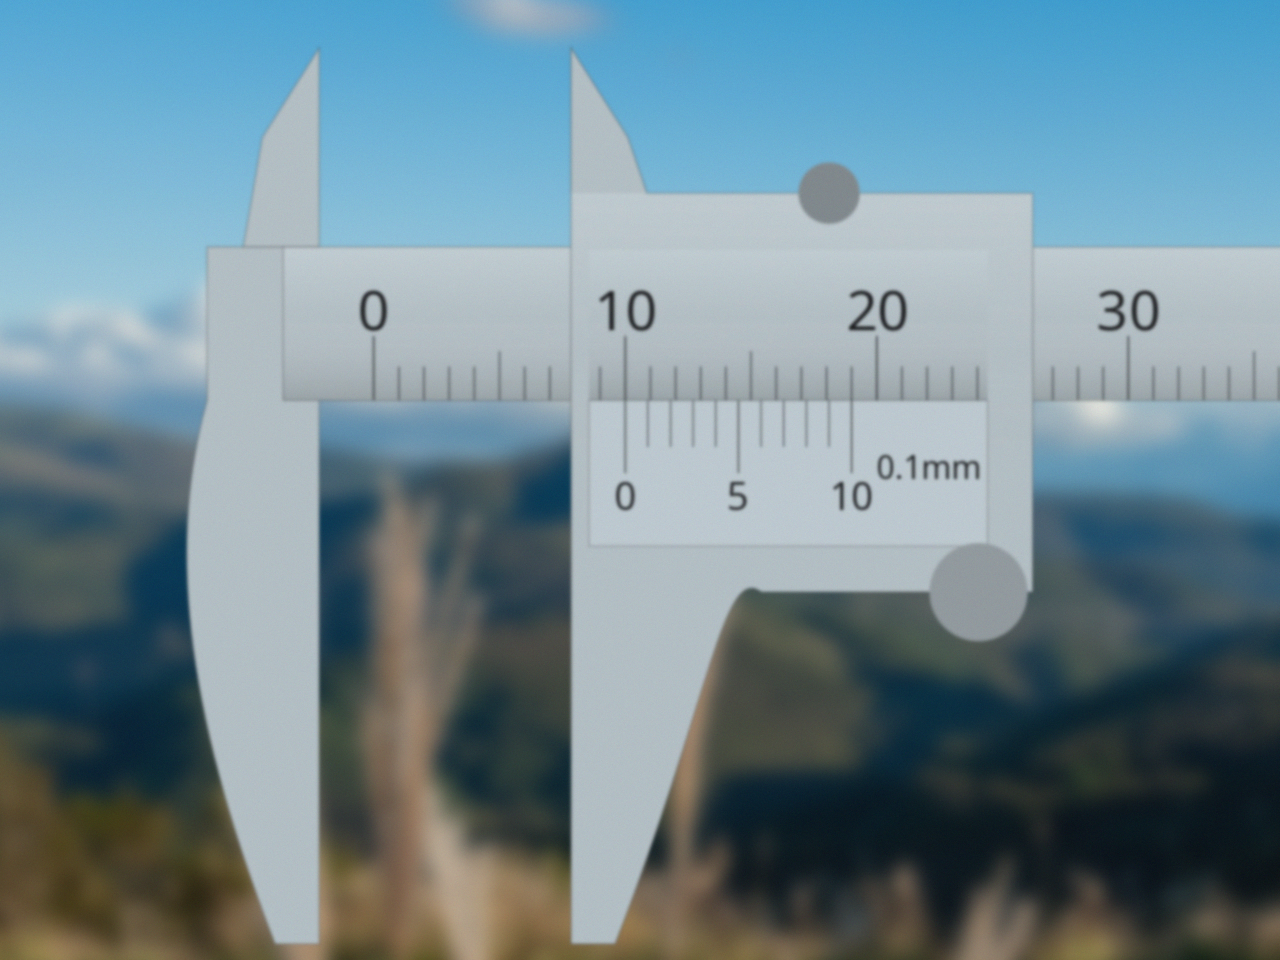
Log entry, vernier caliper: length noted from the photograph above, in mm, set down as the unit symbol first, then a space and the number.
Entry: mm 10.0
